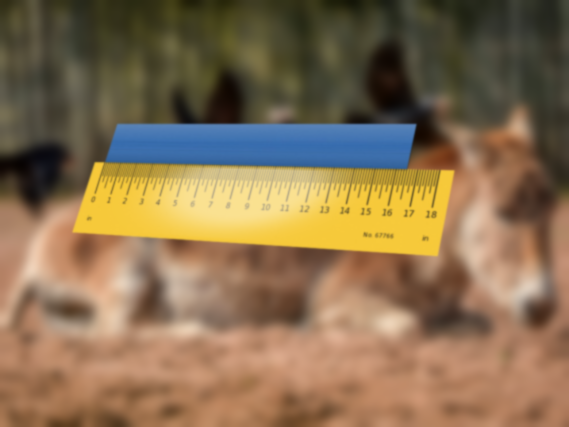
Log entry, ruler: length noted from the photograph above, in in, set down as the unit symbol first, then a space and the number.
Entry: in 16.5
